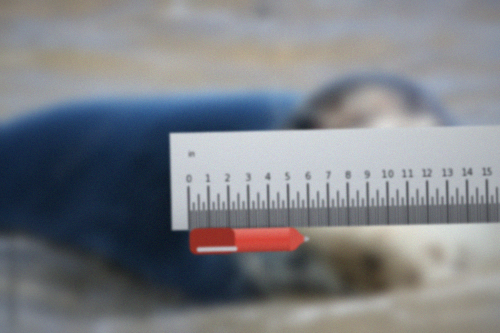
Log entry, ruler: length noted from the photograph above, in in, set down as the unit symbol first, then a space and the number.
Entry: in 6
